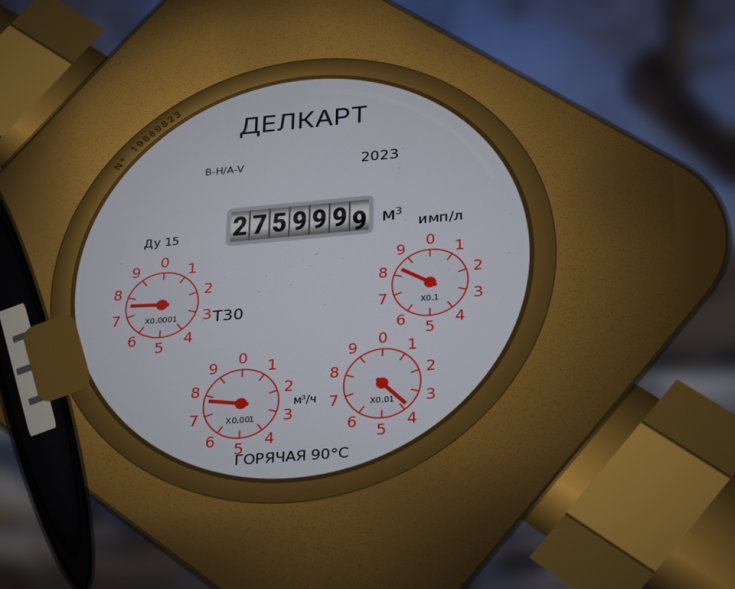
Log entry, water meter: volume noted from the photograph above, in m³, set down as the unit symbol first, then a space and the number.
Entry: m³ 2759998.8377
